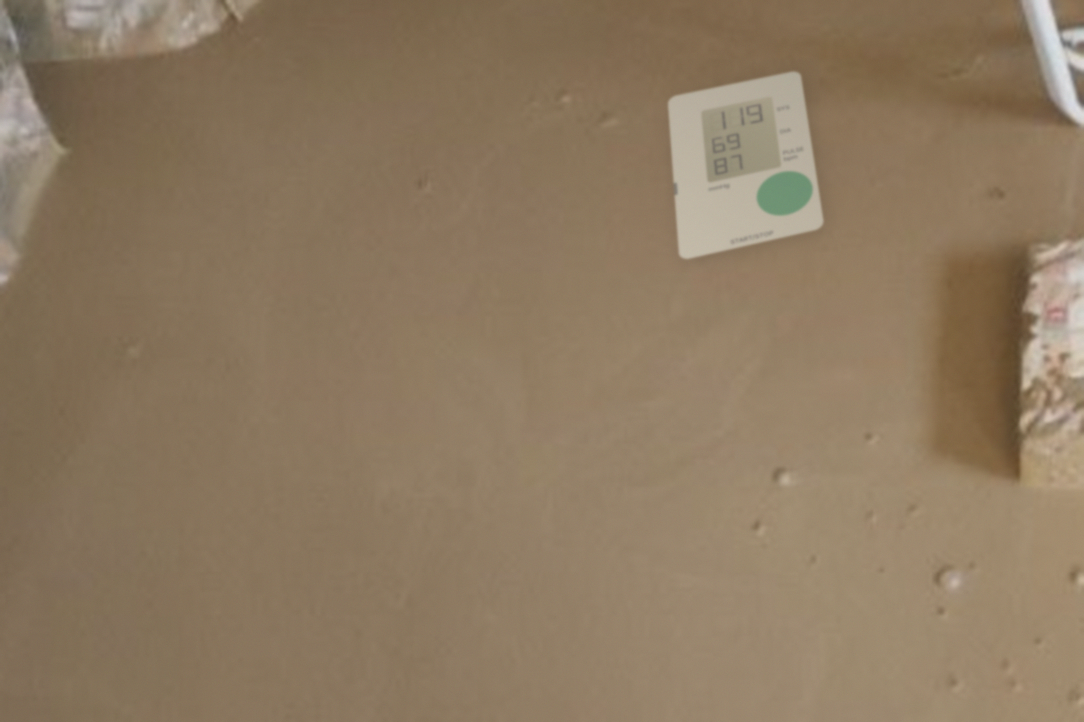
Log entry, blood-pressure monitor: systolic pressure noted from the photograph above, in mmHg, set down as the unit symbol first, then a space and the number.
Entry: mmHg 119
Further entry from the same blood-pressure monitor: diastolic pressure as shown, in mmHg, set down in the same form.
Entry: mmHg 69
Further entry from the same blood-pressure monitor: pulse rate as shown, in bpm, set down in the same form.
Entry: bpm 87
